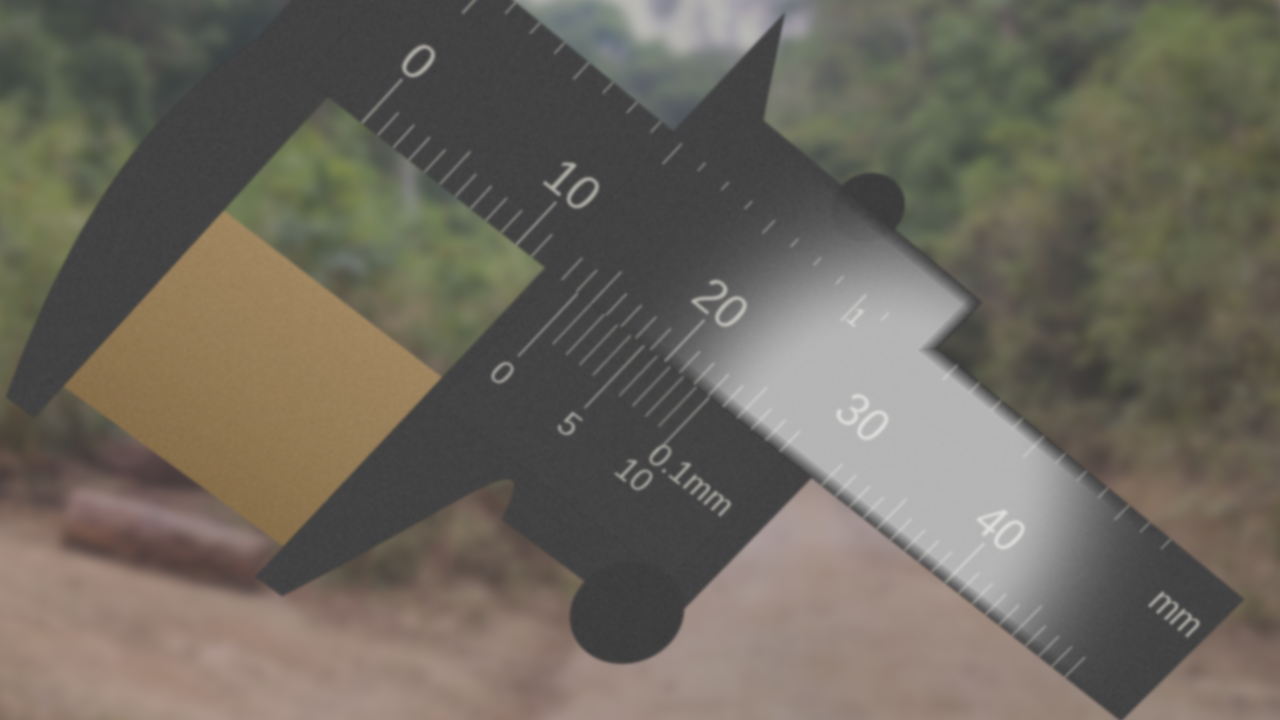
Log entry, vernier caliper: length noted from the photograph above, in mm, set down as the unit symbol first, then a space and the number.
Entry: mm 14.1
